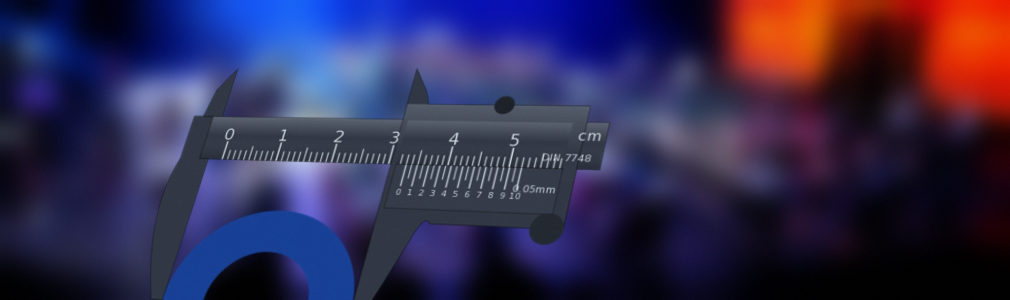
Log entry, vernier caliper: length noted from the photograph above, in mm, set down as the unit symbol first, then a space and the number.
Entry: mm 33.0
